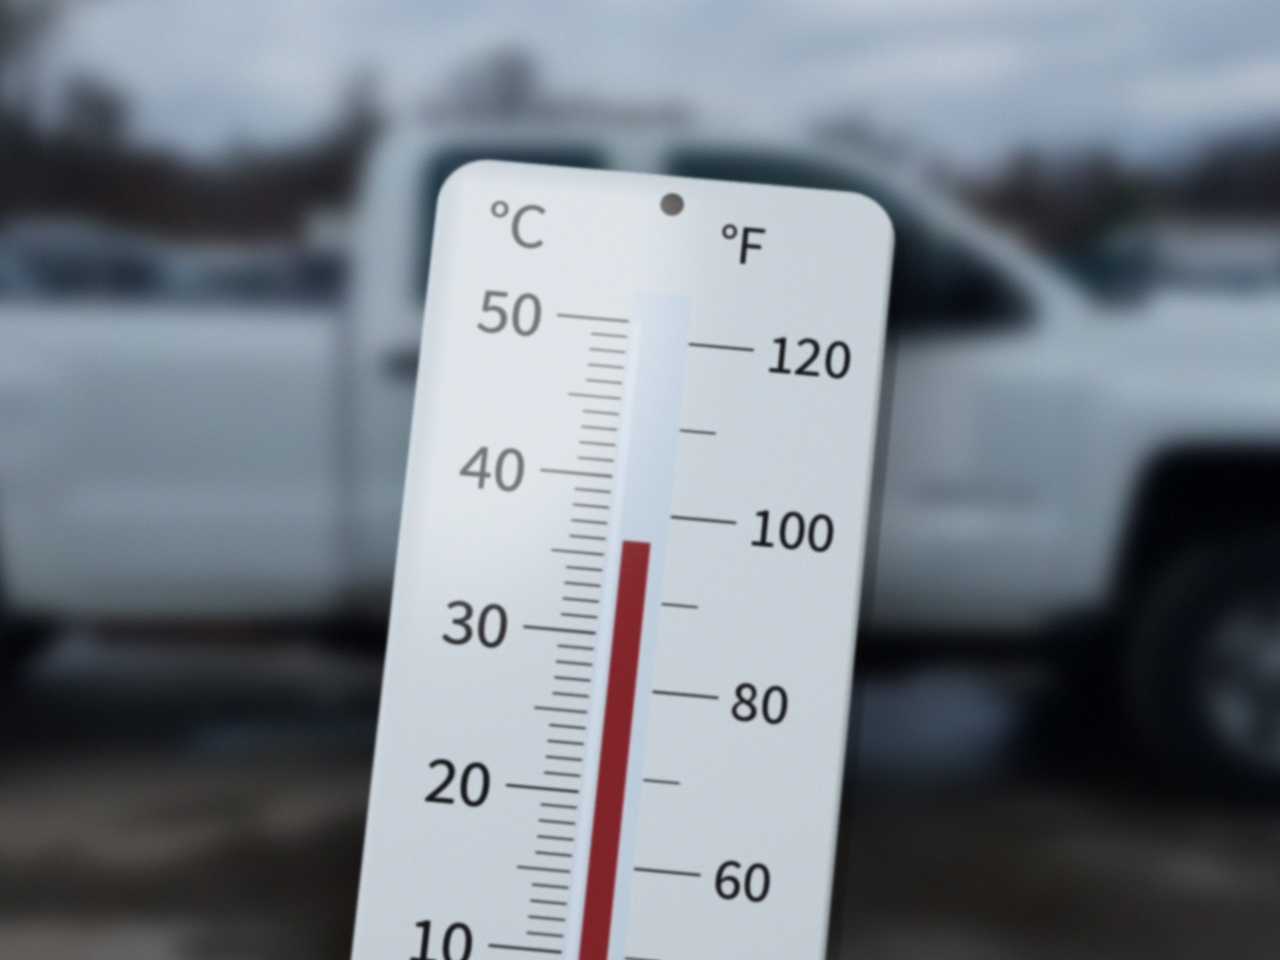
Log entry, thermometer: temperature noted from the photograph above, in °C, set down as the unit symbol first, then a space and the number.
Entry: °C 36
